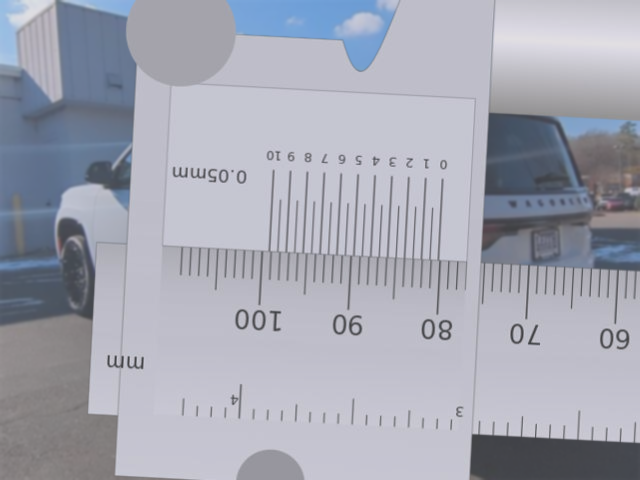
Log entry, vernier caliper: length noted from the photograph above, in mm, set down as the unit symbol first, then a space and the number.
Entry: mm 80.2
